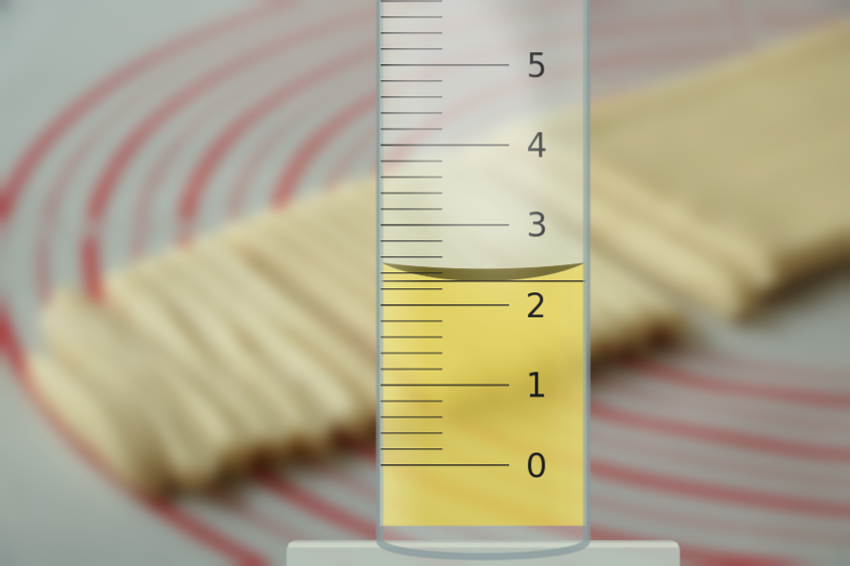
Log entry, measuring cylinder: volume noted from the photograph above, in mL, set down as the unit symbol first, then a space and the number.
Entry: mL 2.3
